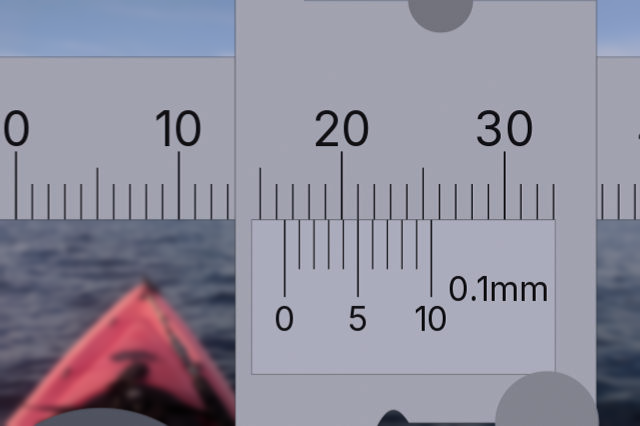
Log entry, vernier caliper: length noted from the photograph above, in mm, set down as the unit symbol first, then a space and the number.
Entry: mm 16.5
